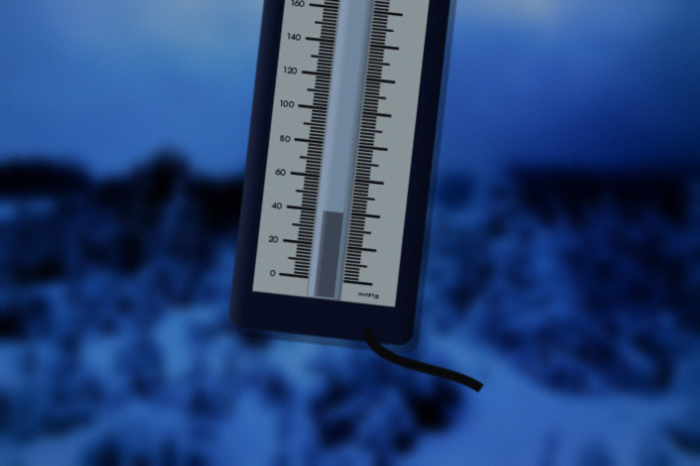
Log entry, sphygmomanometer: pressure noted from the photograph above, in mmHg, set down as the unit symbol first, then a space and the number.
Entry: mmHg 40
